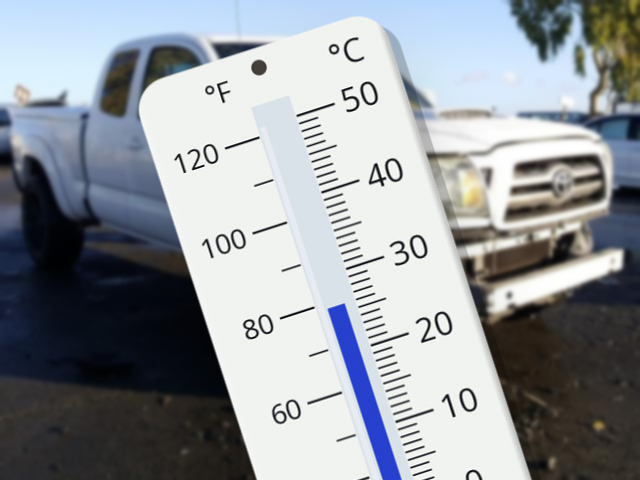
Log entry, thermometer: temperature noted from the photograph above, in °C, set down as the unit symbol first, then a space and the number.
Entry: °C 26
